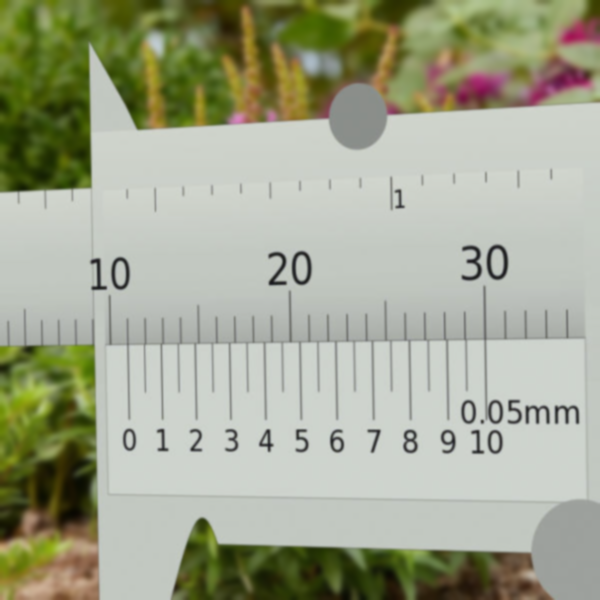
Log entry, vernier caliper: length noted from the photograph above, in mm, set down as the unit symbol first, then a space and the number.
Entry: mm 11.0
